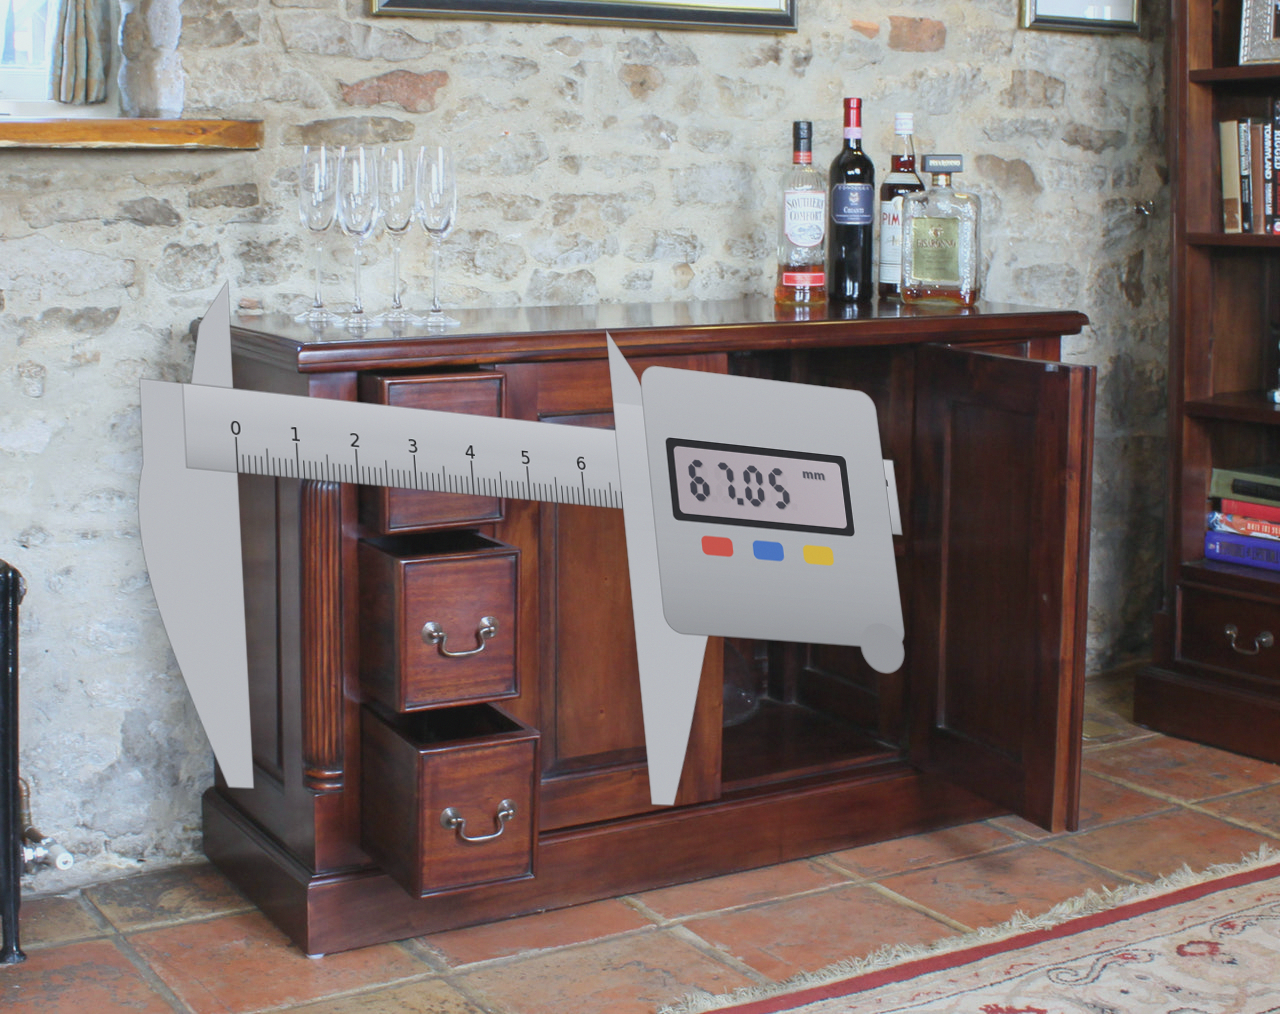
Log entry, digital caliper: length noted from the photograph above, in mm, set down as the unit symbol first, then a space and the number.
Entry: mm 67.05
